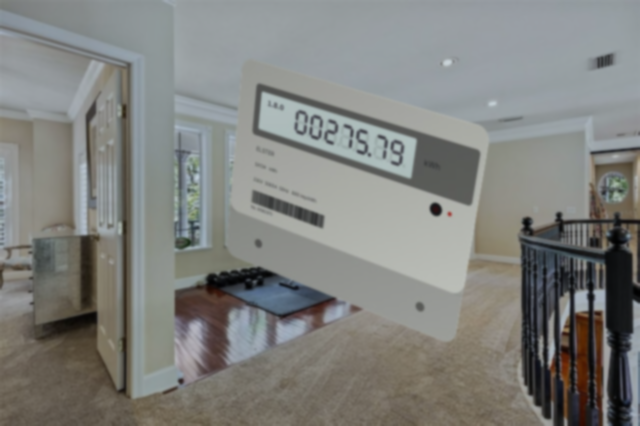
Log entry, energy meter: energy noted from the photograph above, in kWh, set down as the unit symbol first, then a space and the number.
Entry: kWh 275.79
